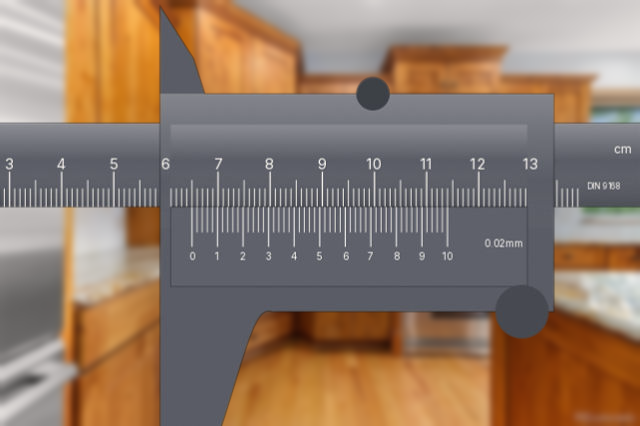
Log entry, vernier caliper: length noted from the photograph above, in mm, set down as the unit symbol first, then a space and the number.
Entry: mm 65.0
